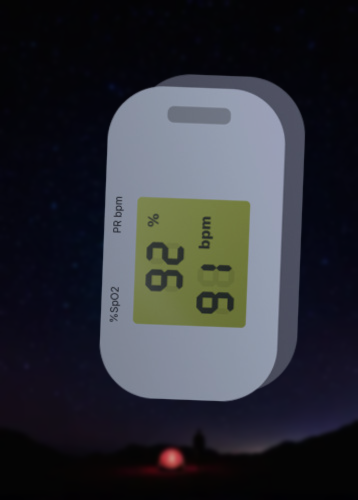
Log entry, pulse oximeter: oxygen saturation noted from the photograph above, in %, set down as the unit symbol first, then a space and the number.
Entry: % 92
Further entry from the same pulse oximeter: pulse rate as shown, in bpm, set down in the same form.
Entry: bpm 91
